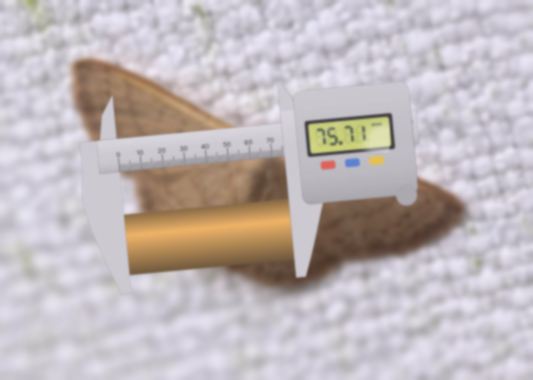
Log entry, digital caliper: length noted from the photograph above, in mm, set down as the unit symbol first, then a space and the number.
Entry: mm 75.71
